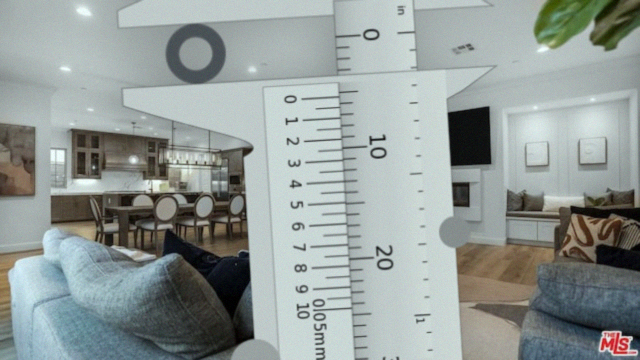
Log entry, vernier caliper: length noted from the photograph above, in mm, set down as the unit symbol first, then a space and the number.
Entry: mm 5.4
